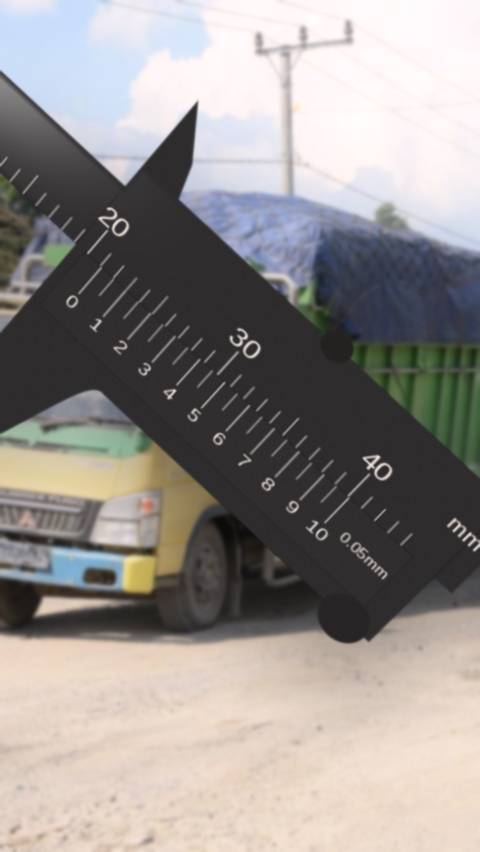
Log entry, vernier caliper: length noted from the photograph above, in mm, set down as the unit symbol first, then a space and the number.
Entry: mm 21.1
